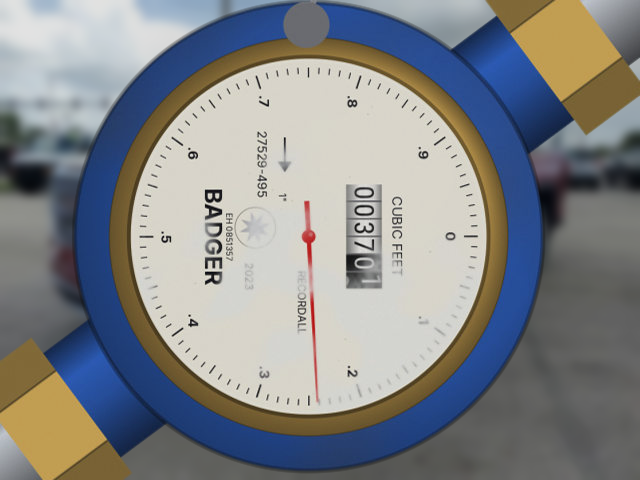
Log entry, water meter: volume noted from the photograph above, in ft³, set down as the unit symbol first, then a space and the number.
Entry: ft³ 3701.24
